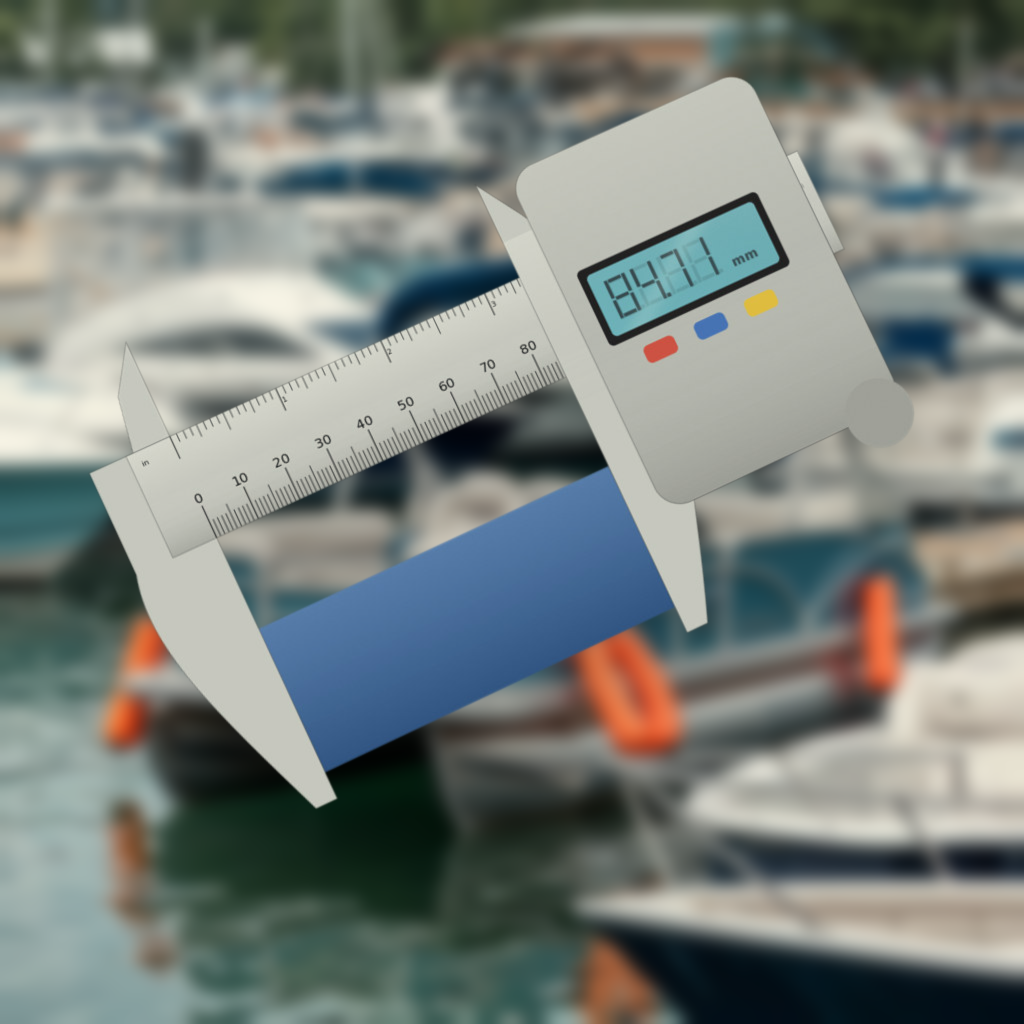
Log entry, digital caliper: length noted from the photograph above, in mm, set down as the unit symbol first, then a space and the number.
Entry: mm 84.71
